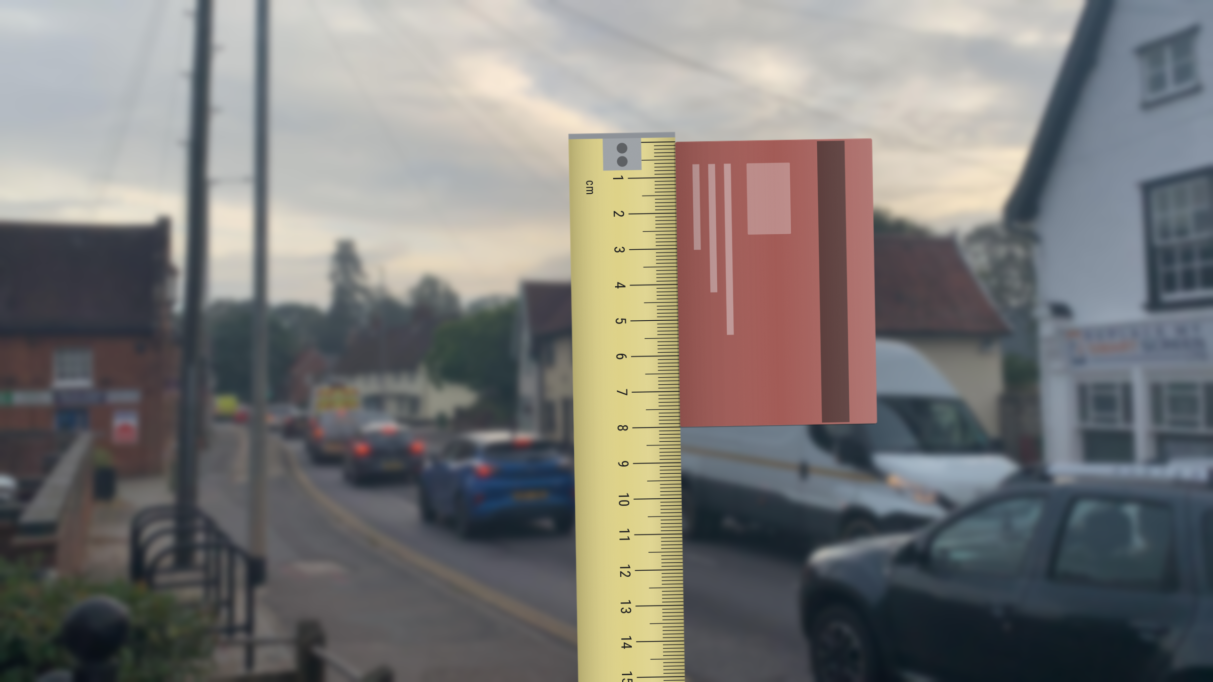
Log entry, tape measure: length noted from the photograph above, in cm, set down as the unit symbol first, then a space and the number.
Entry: cm 8
